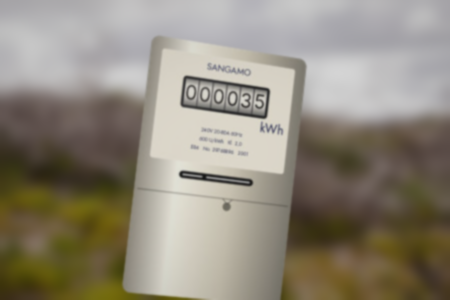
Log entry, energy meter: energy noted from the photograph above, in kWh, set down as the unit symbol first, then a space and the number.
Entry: kWh 35
